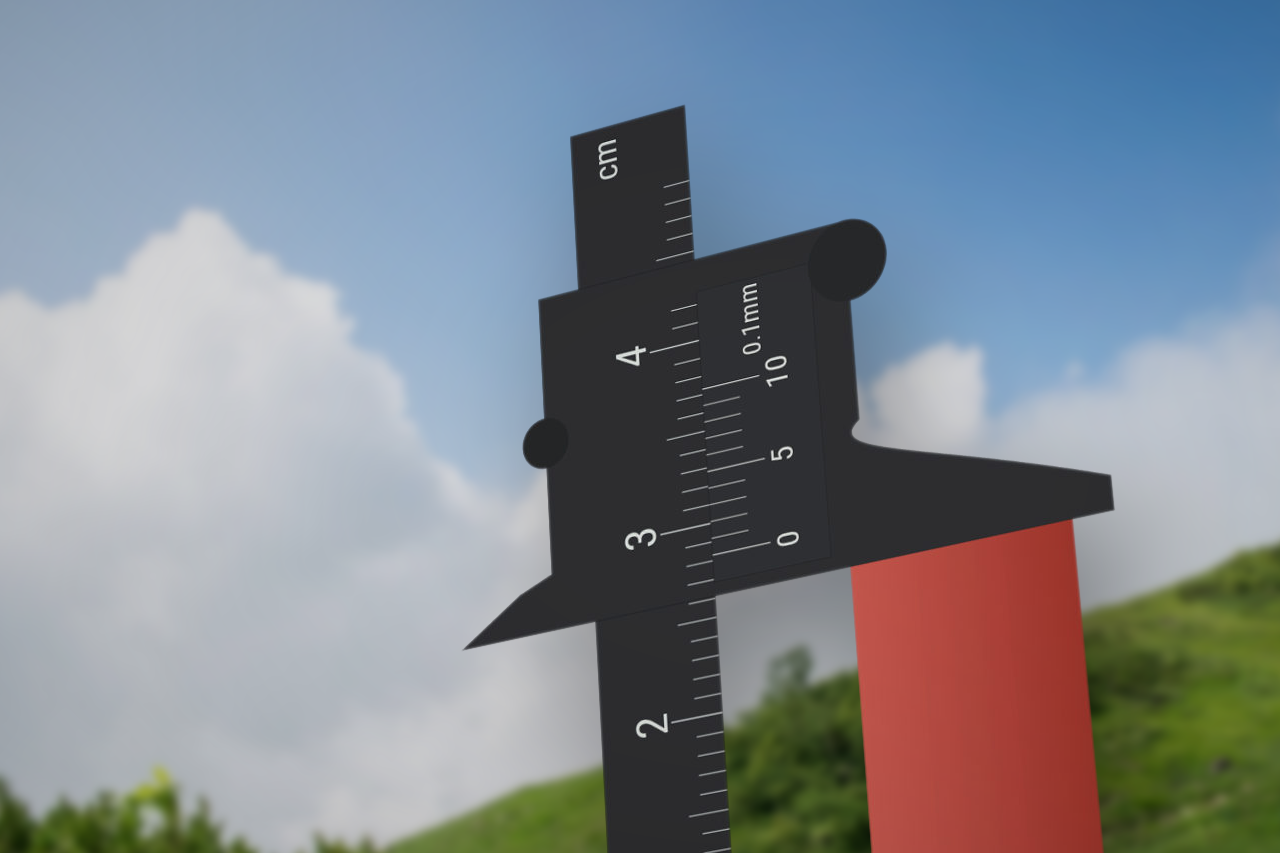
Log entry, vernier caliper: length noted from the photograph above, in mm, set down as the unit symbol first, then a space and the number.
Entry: mm 28.3
